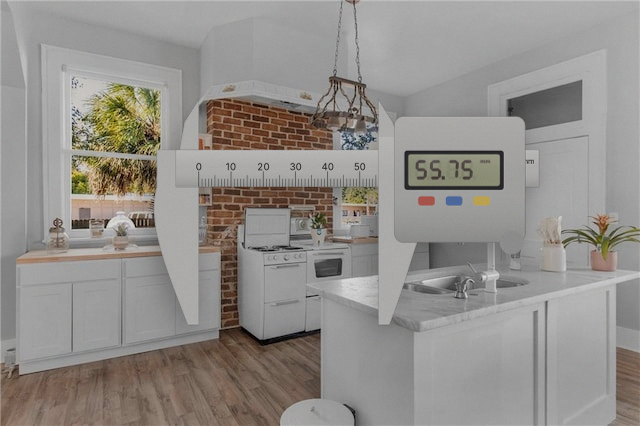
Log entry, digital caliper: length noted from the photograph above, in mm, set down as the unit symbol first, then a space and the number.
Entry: mm 55.75
